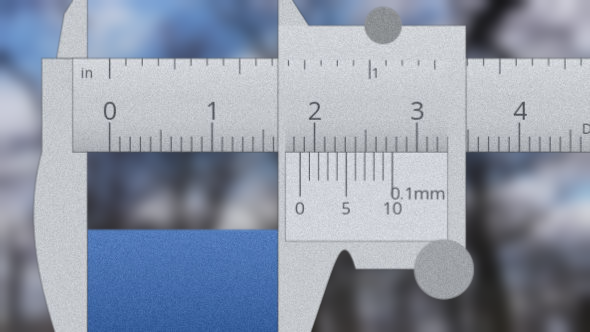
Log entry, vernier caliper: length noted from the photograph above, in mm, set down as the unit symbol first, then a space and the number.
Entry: mm 18.6
